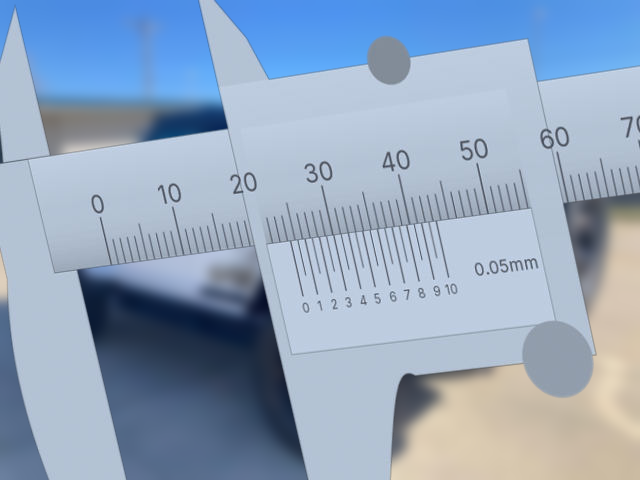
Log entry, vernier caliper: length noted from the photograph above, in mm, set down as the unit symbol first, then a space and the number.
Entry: mm 24.4
